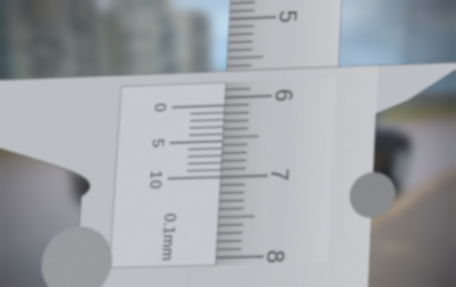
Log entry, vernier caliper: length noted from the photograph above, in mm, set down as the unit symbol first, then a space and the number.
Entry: mm 61.0
